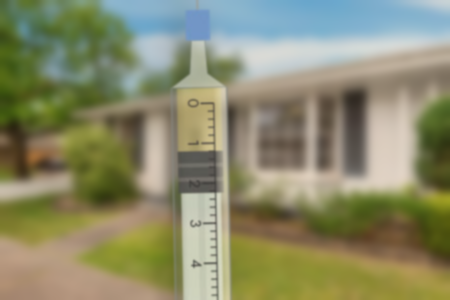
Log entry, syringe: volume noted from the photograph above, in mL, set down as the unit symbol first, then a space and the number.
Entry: mL 1.2
